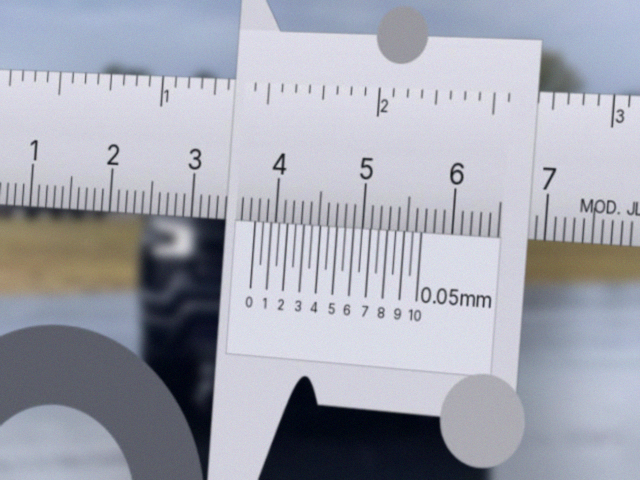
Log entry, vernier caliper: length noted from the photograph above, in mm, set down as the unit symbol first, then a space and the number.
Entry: mm 37.6
